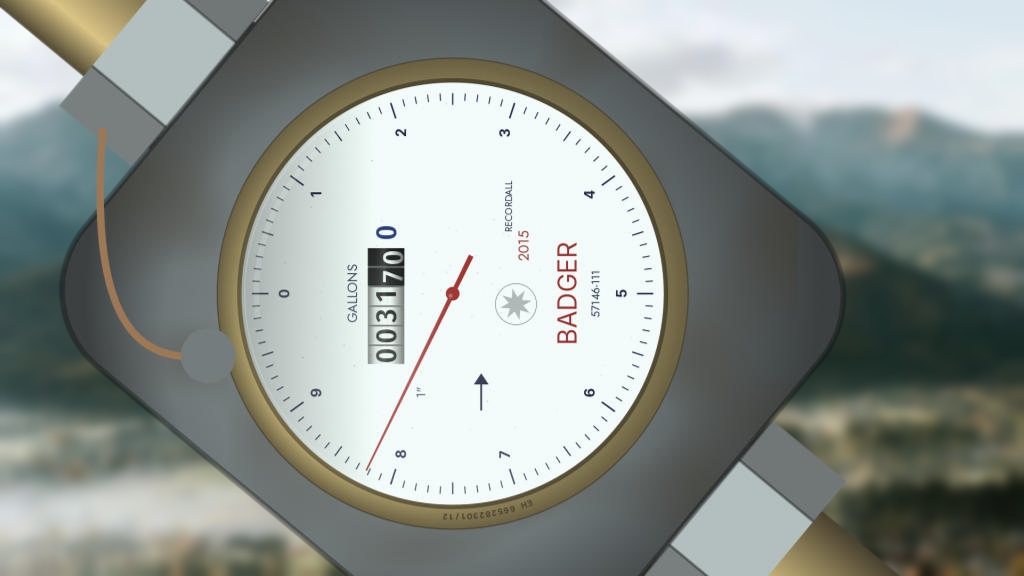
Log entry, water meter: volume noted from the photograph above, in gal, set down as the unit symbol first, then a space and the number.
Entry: gal 31698.2
